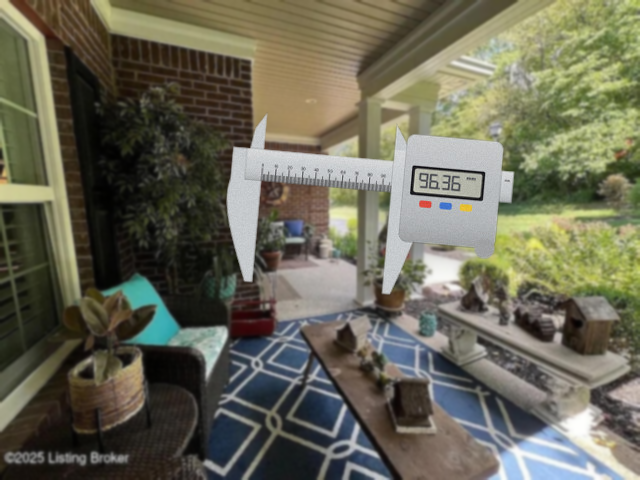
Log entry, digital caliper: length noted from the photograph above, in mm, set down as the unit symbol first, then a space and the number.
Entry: mm 96.36
